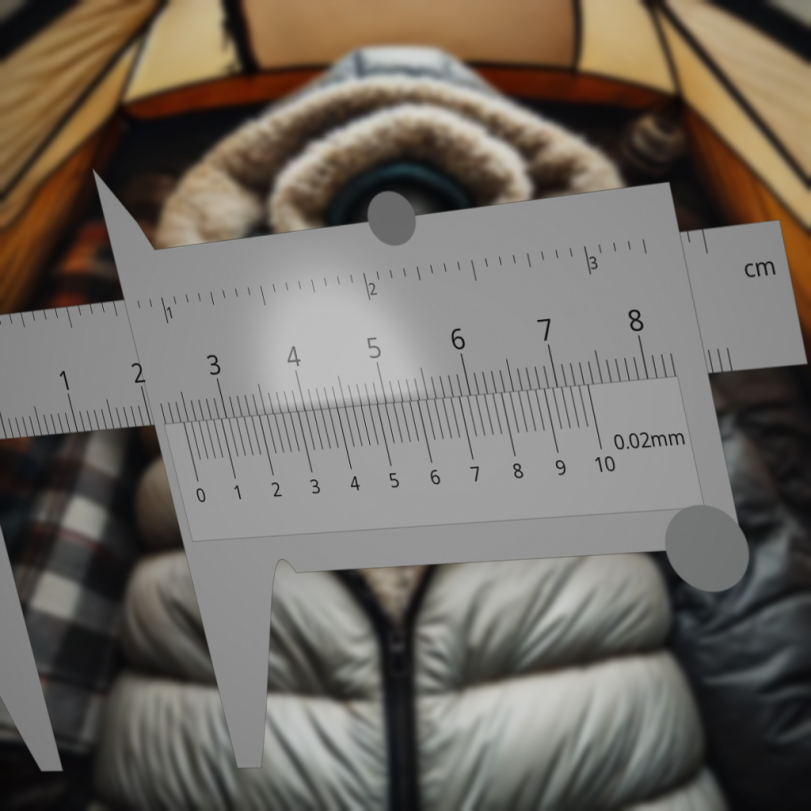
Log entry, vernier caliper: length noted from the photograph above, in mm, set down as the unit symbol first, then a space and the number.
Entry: mm 24.4
